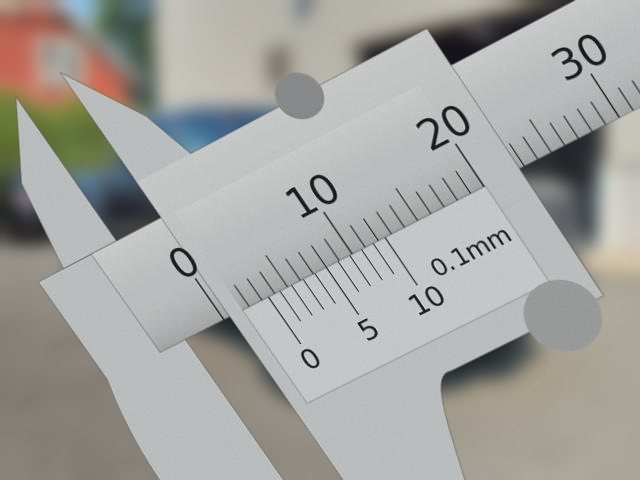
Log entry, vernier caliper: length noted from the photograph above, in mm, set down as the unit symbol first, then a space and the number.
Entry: mm 3.5
